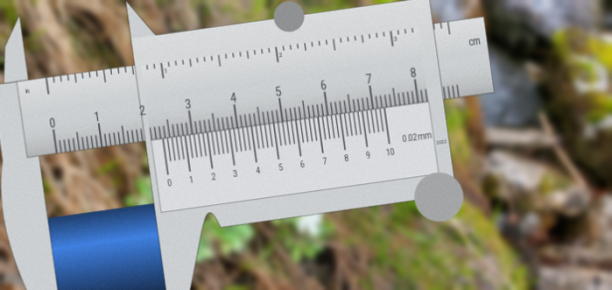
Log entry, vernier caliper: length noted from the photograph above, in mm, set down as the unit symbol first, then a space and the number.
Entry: mm 23.5
